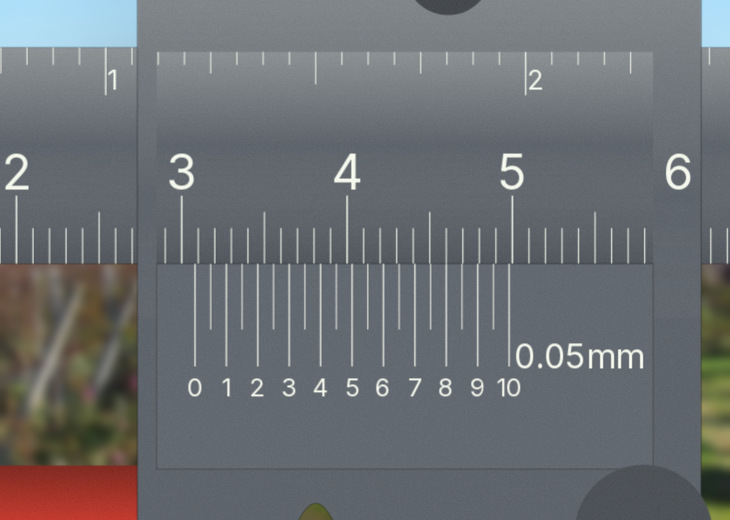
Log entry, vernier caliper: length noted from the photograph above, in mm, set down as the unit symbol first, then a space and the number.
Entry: mm 30.8
